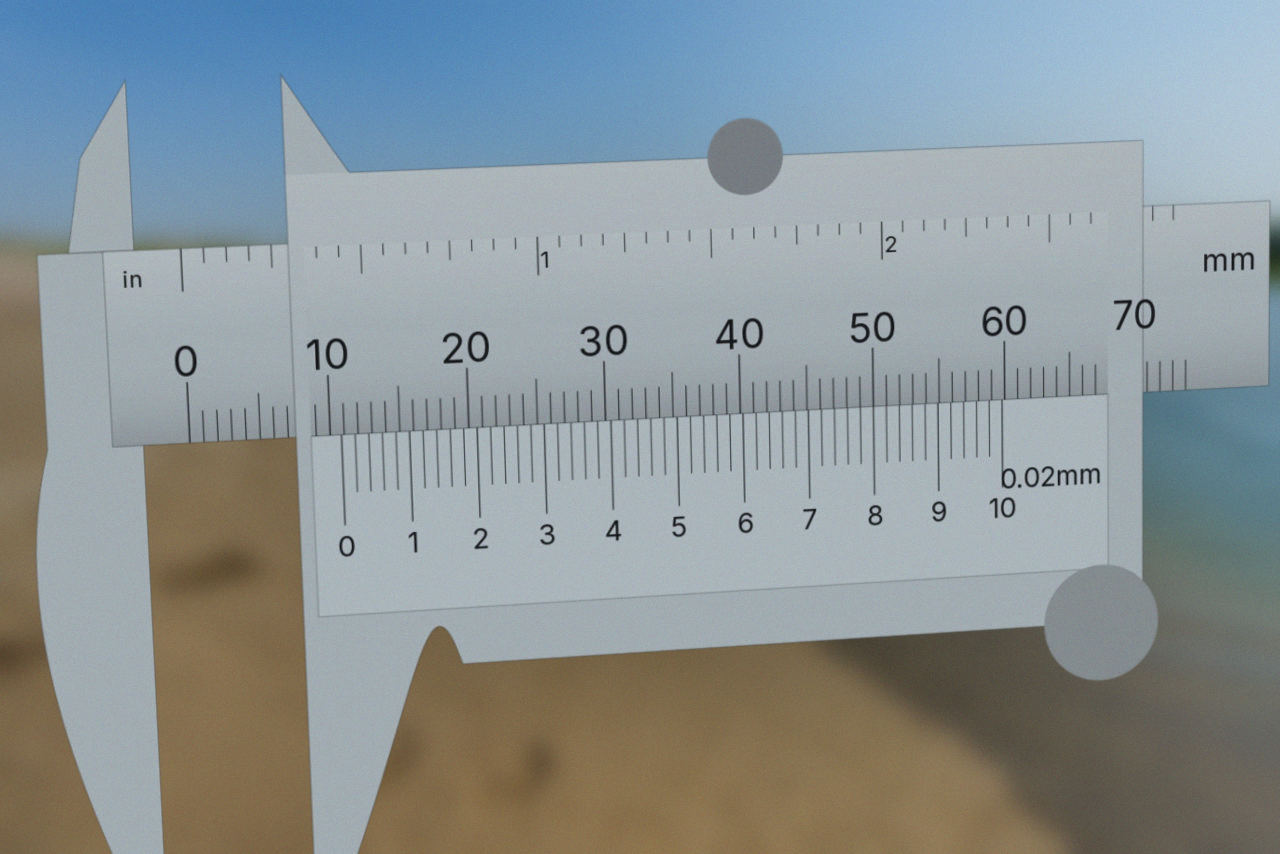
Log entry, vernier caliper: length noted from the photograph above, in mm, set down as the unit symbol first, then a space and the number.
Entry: mm 10.8
